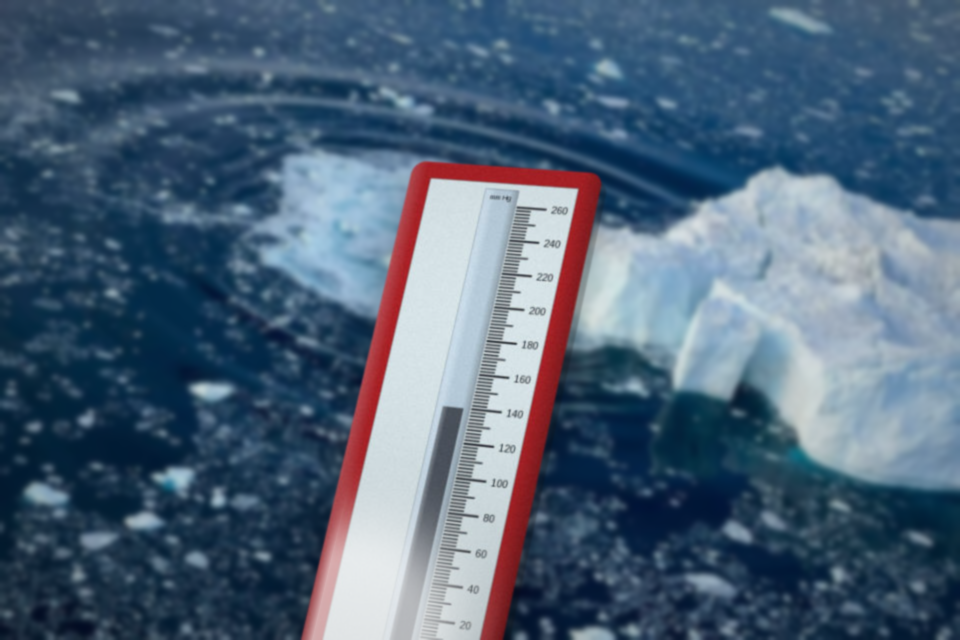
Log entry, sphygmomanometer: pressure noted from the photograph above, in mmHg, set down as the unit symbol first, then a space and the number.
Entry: mmHg 140
